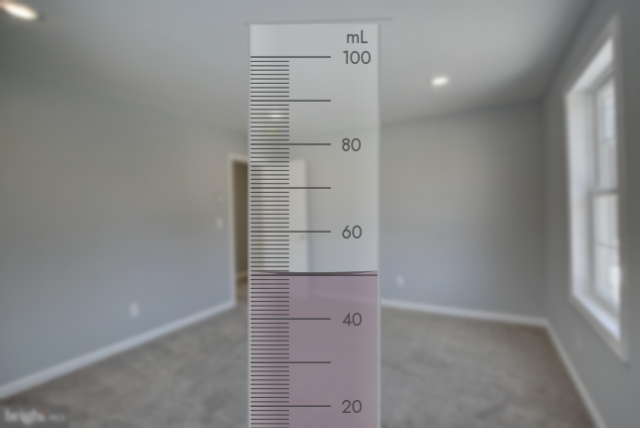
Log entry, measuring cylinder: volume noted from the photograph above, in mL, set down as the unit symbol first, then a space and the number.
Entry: mL 50
